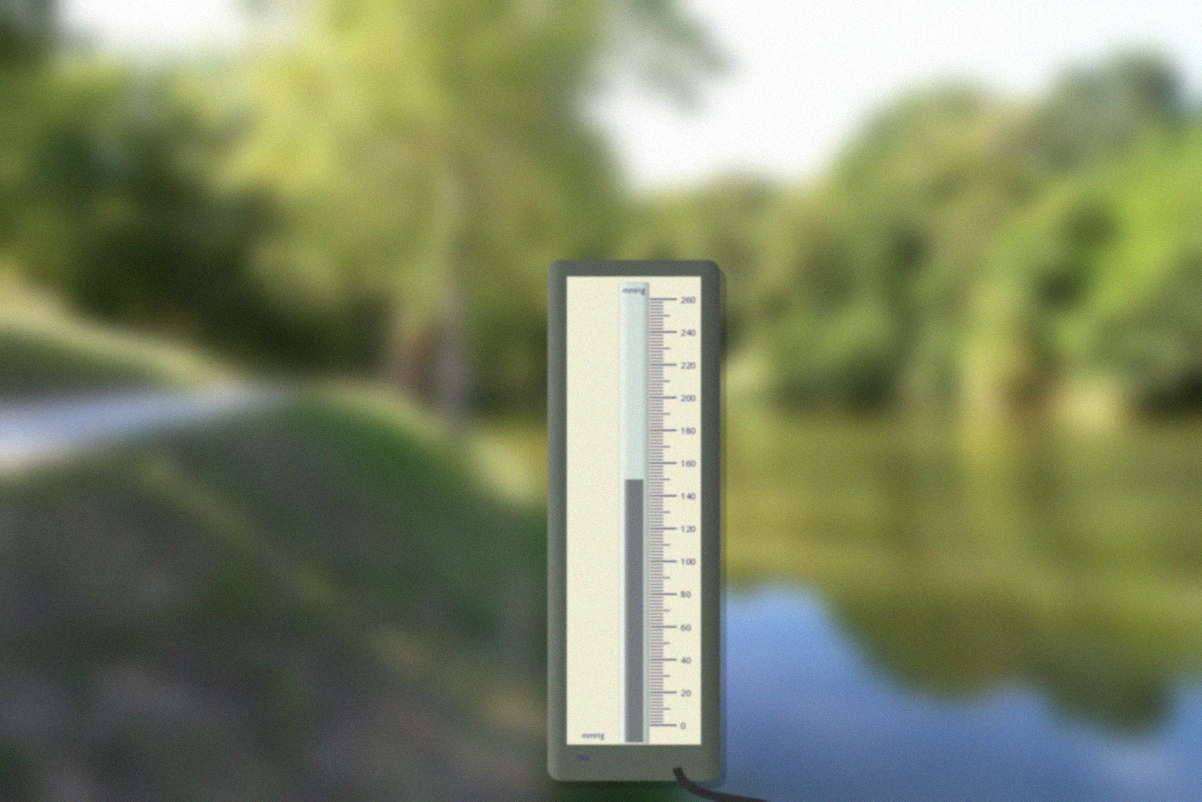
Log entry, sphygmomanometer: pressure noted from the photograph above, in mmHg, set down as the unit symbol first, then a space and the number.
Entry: mmHg 150
